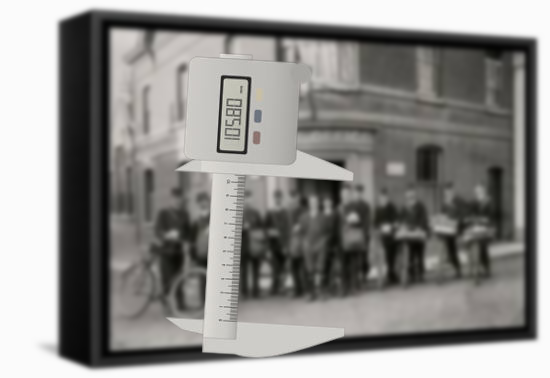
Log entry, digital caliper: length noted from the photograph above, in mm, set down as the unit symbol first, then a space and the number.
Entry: mm 105.80
